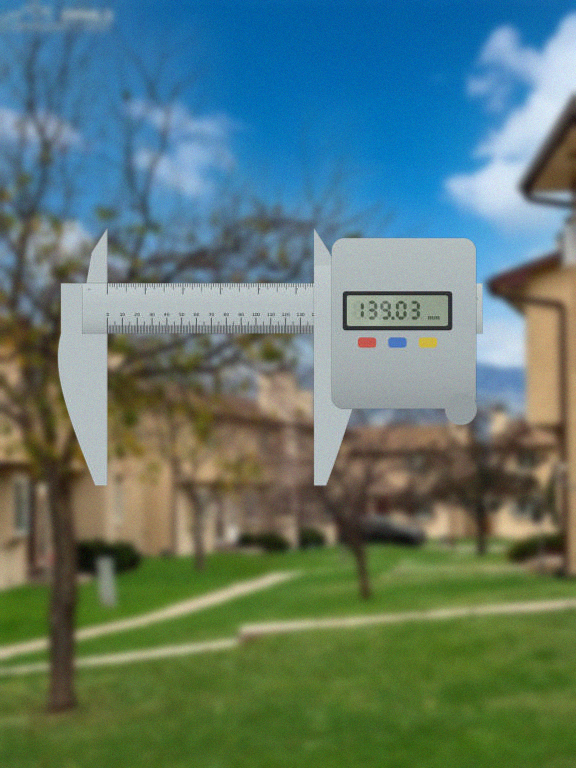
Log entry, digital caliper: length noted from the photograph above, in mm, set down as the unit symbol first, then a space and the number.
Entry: mm 139.03
